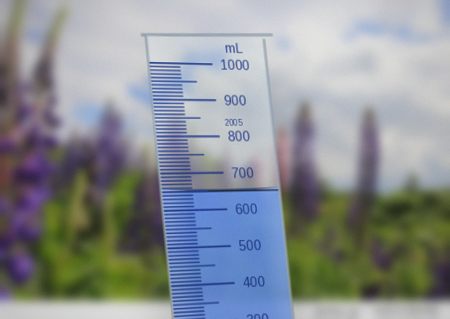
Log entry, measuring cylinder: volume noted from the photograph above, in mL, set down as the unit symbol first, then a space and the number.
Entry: mL 650
